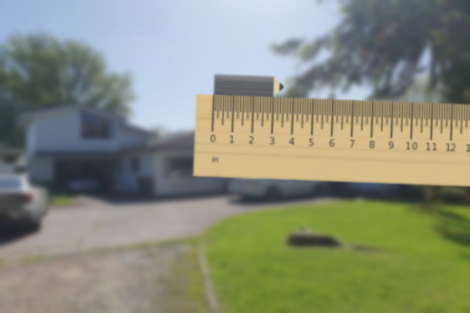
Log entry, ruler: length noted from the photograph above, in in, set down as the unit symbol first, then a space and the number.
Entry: in 3.5
